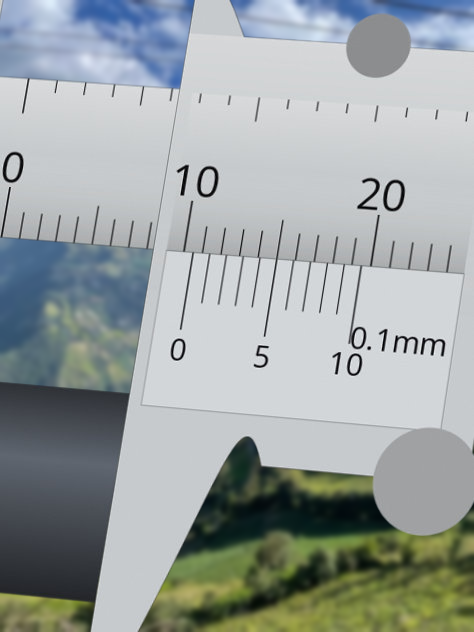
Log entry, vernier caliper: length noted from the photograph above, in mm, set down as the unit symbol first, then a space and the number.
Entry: mm 10.5
